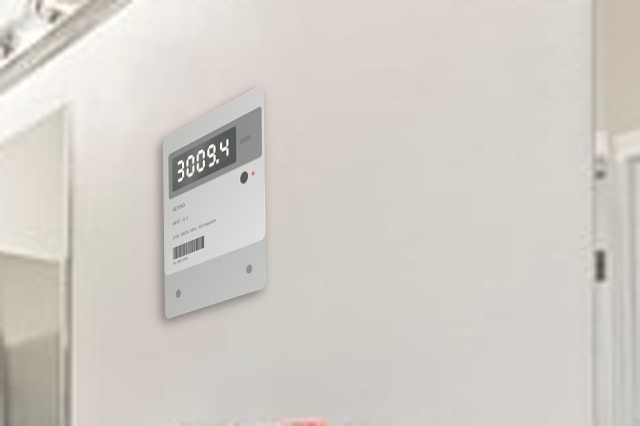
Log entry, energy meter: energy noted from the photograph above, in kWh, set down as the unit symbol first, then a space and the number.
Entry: kWh 3009.4
